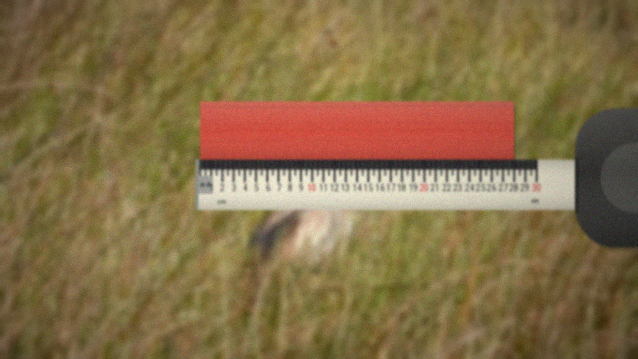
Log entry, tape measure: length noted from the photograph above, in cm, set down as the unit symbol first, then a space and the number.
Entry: cm 28
